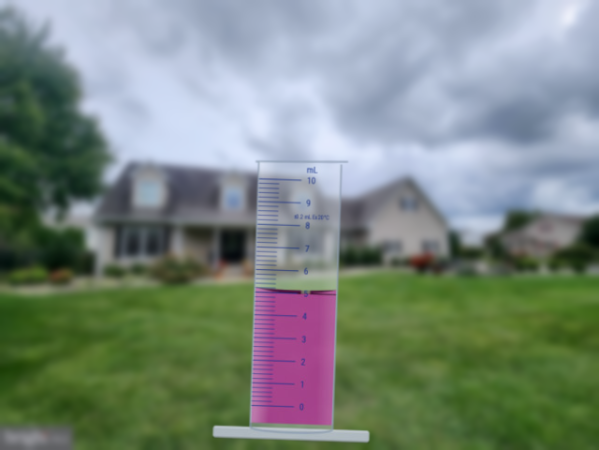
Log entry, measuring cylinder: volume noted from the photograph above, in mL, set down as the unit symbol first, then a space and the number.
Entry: mL 5
